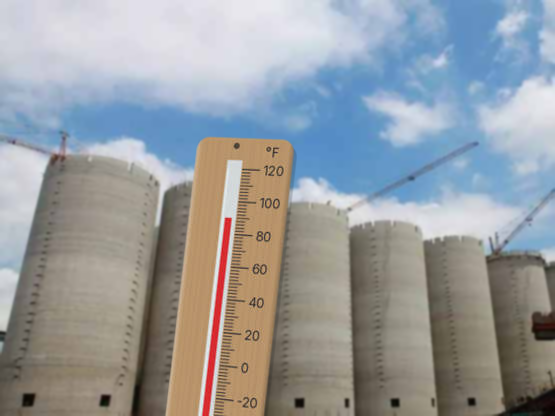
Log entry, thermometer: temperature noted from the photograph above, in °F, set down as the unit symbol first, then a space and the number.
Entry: °F 90
